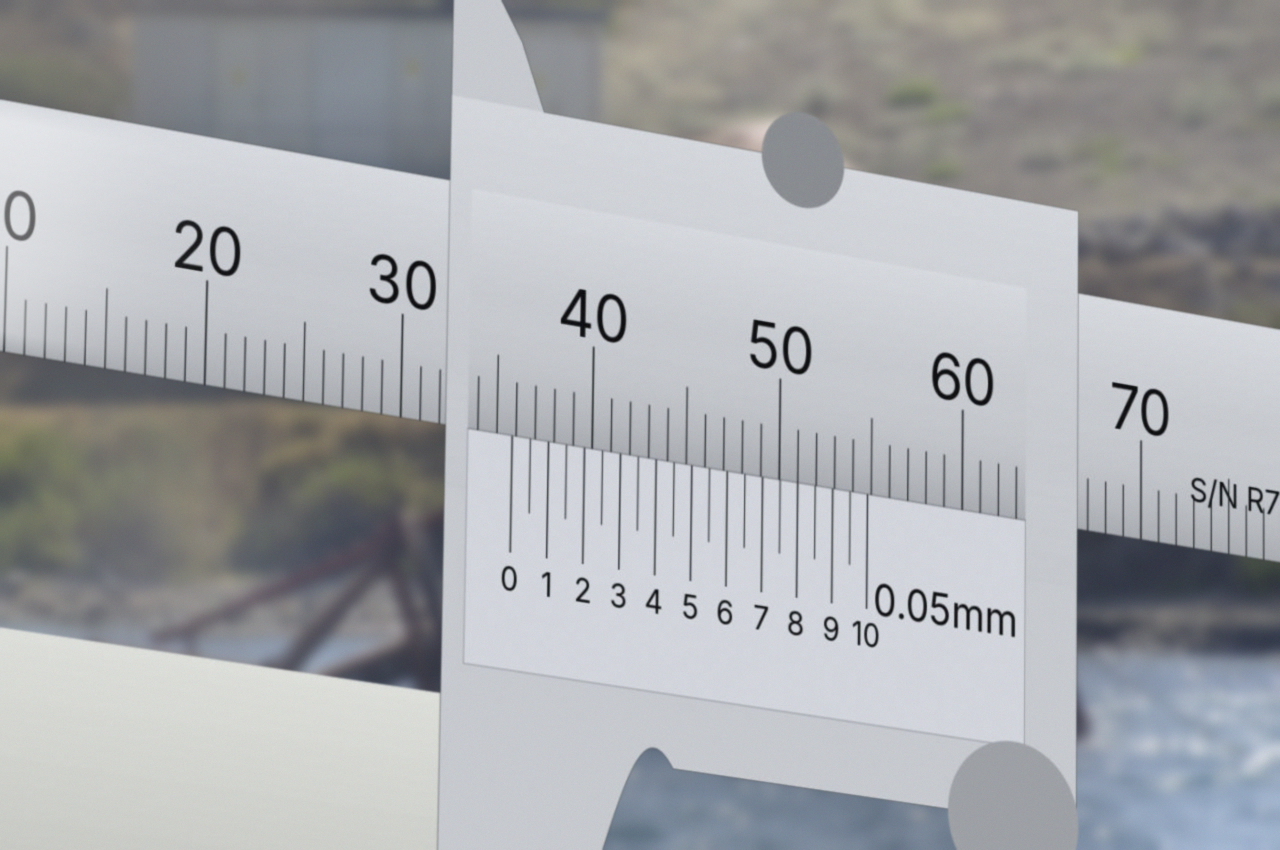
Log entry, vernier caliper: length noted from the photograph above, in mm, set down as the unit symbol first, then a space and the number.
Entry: mm 35.8
